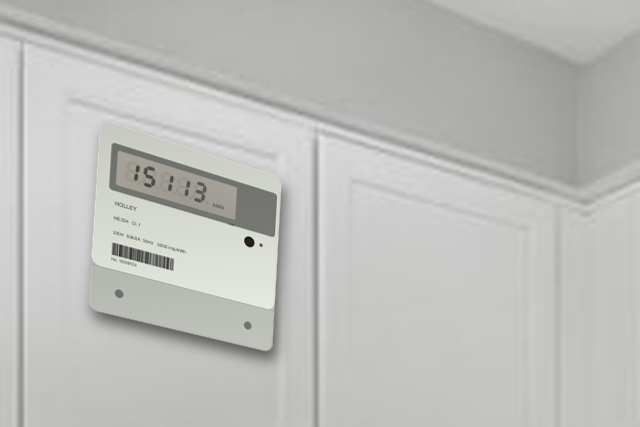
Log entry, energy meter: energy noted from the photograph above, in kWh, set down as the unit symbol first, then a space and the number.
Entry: kWh 15113
